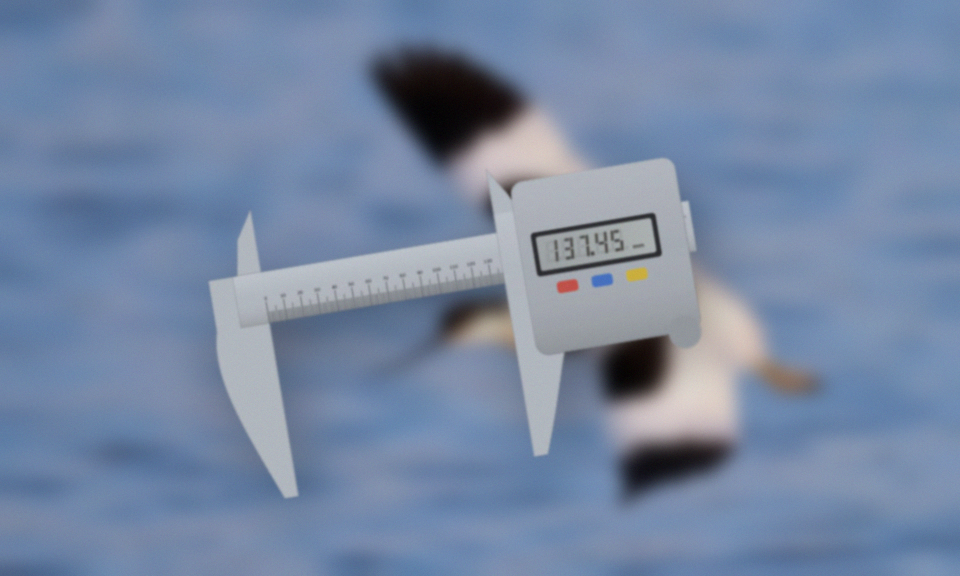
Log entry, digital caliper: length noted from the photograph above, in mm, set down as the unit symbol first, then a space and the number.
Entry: mm 137.45
